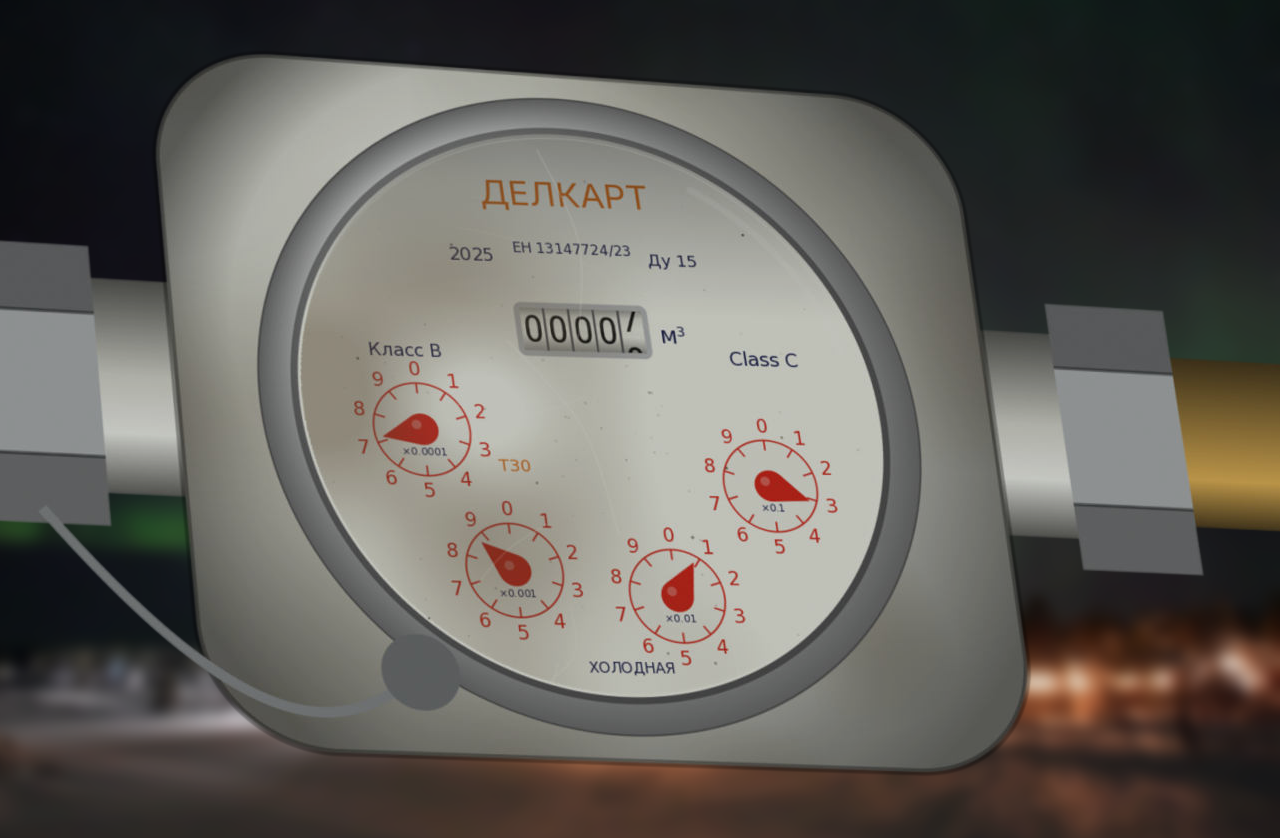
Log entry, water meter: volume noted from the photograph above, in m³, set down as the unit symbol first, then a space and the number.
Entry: m³ 7.3087
